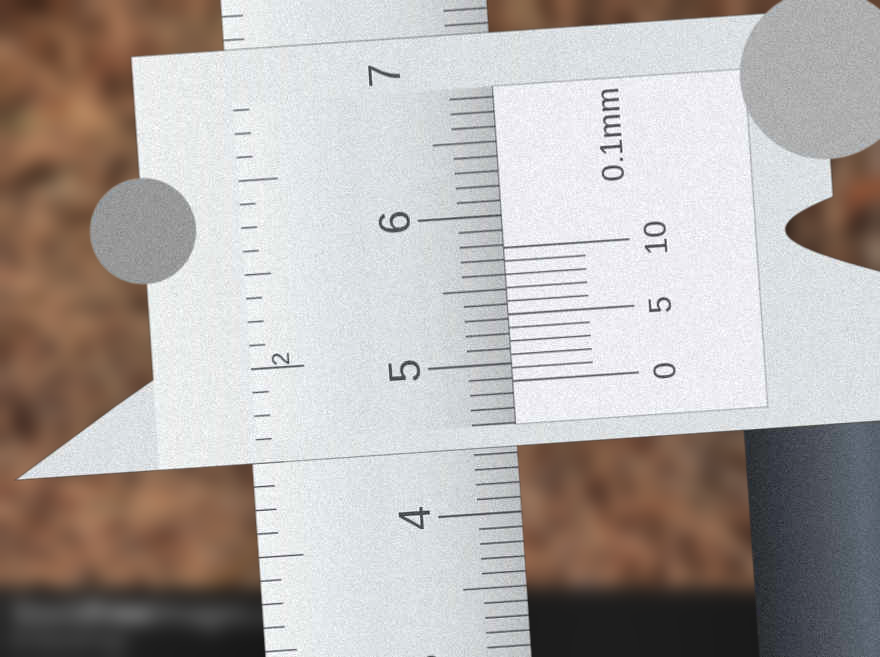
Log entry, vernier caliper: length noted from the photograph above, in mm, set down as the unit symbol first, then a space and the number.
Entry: mm 48.8
